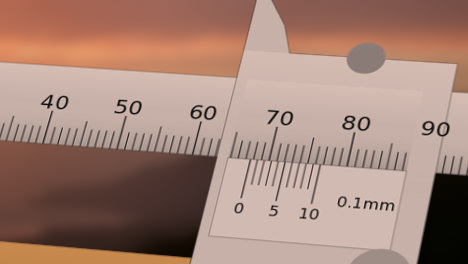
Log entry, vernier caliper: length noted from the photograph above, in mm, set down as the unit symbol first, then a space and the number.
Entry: mm 67.6
